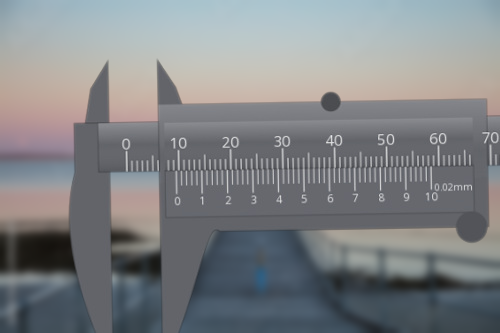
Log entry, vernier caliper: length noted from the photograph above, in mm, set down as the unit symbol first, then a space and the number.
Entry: mm 9.5
